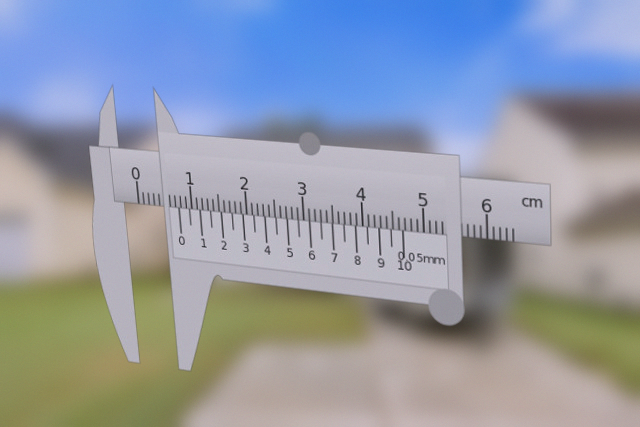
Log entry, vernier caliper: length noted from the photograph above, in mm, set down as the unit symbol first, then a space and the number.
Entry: mm 7.6
